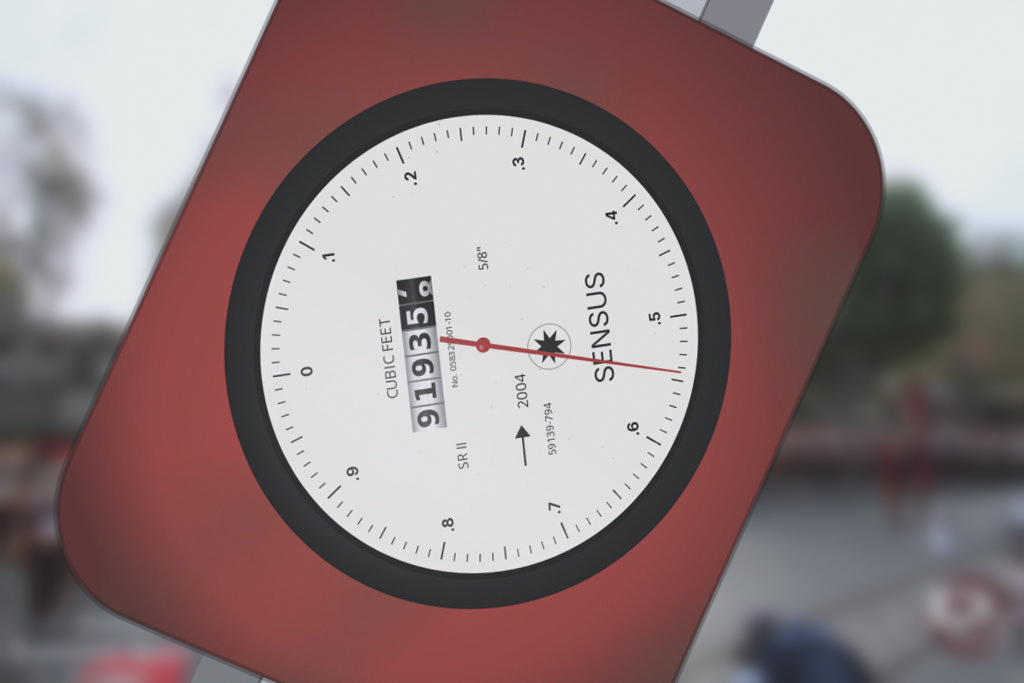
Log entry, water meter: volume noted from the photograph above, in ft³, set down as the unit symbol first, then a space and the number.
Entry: ft³ 919357.54
